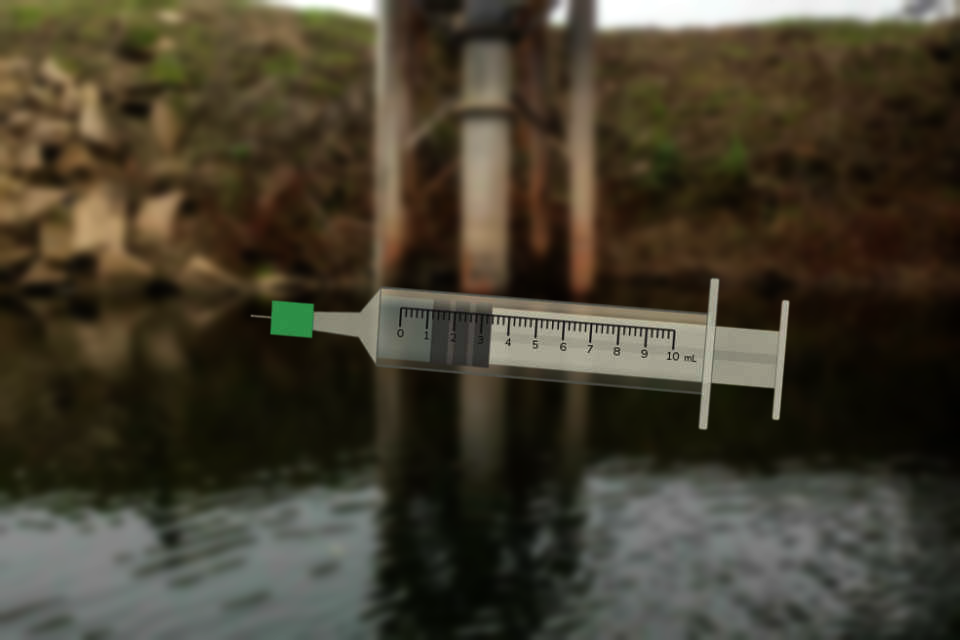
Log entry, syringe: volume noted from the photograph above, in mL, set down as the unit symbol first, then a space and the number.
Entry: mL 1.2
